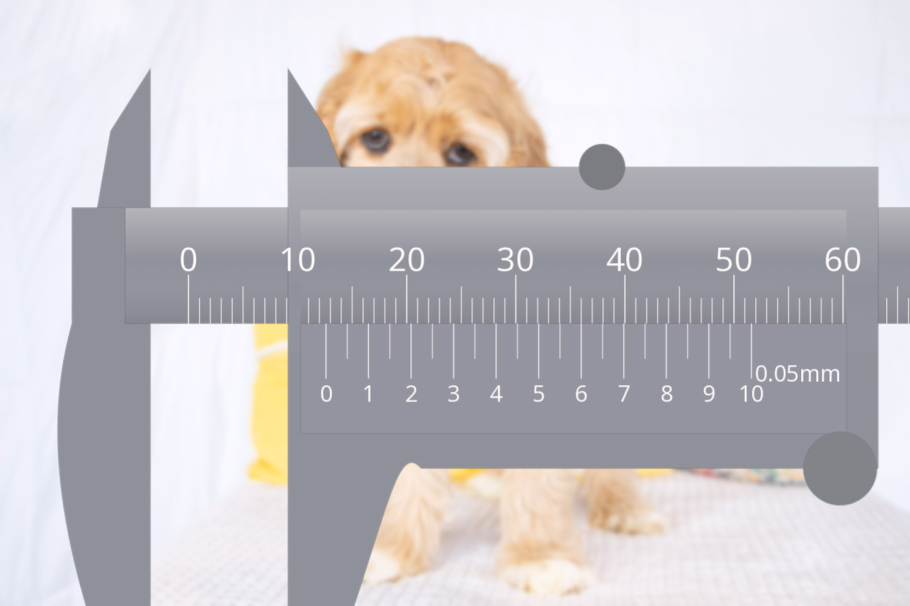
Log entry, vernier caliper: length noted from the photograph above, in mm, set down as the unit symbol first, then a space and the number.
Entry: mm 12.6
